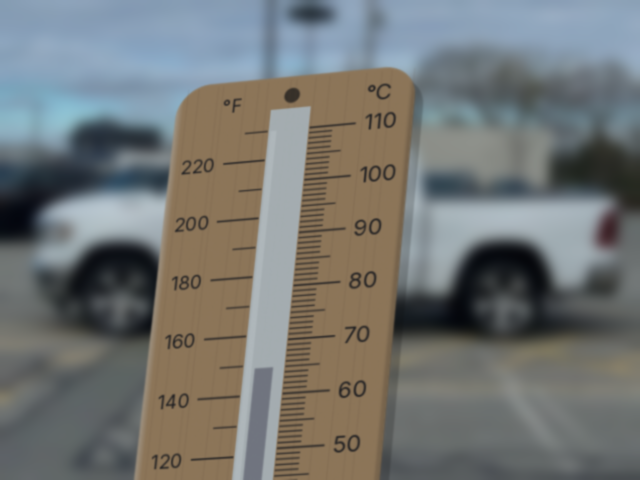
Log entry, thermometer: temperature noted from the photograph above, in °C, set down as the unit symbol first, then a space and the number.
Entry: °C 65
